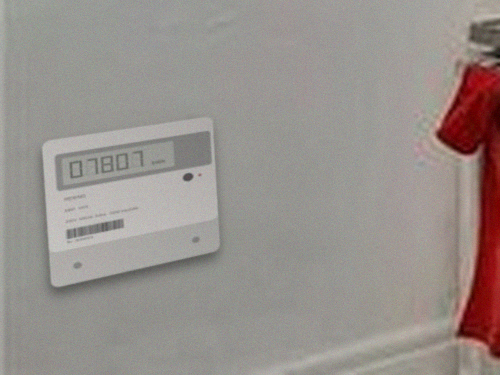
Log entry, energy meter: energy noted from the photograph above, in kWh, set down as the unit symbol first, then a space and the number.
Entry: kWh 7807
